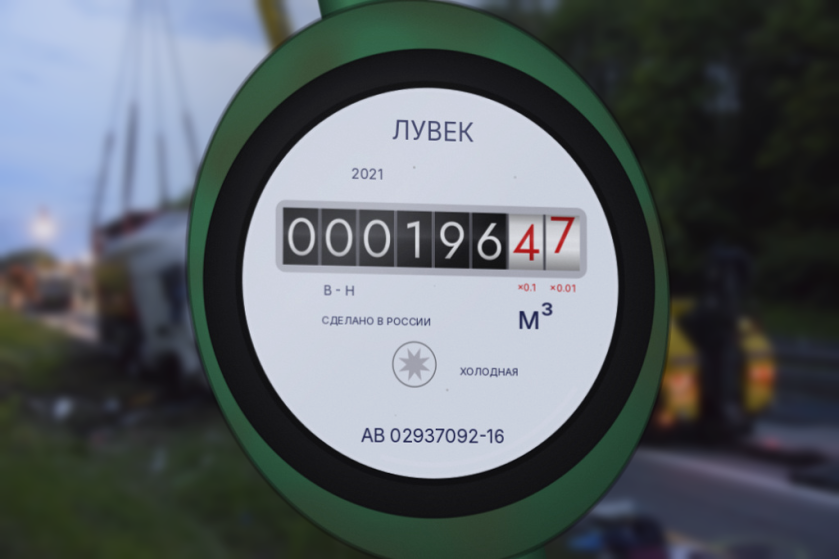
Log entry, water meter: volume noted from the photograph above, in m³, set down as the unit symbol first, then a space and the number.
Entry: m³ 196.47
